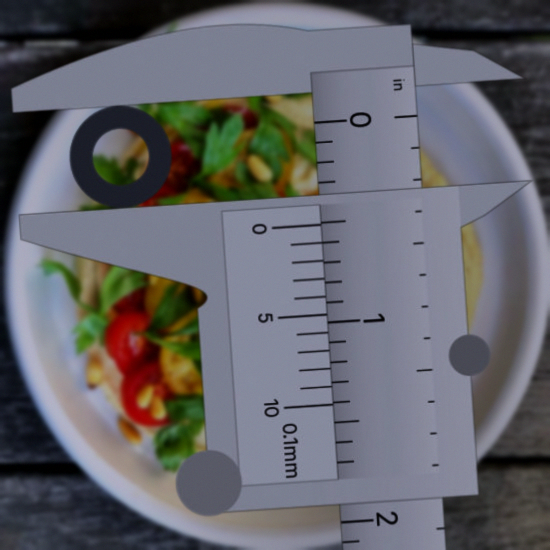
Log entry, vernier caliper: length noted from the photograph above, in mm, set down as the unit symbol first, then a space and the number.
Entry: mm 5.1
